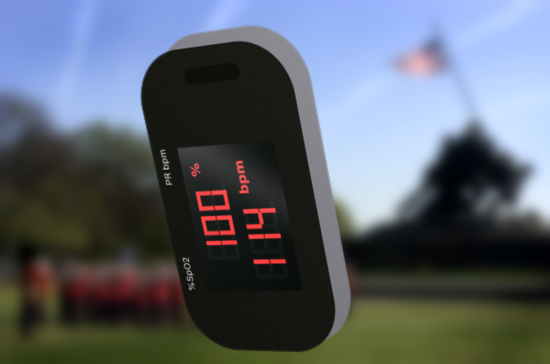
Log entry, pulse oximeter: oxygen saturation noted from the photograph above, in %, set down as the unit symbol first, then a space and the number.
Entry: % 100
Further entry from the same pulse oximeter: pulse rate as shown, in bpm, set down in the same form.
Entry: bpm 114
